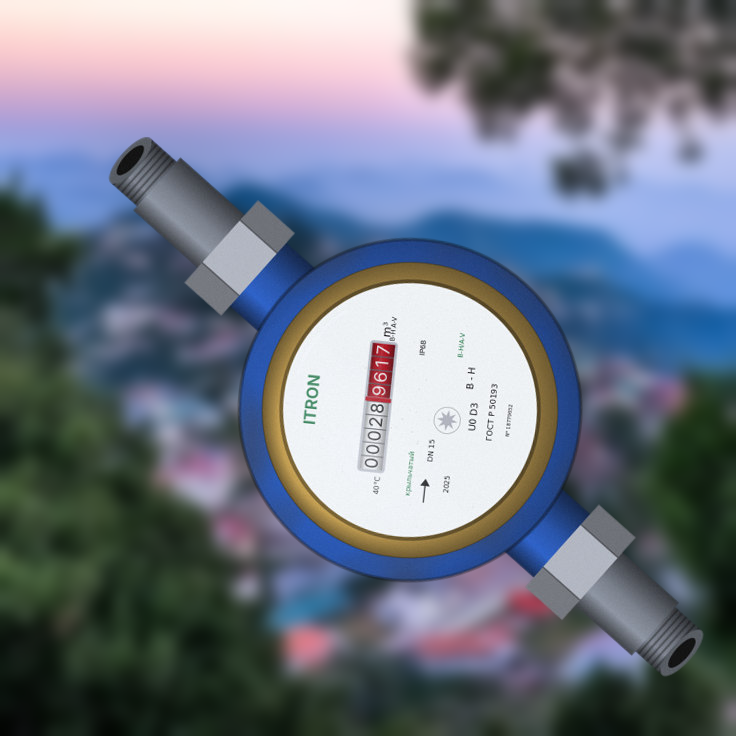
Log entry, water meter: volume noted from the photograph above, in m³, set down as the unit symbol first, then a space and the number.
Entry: m³ 28.9617
